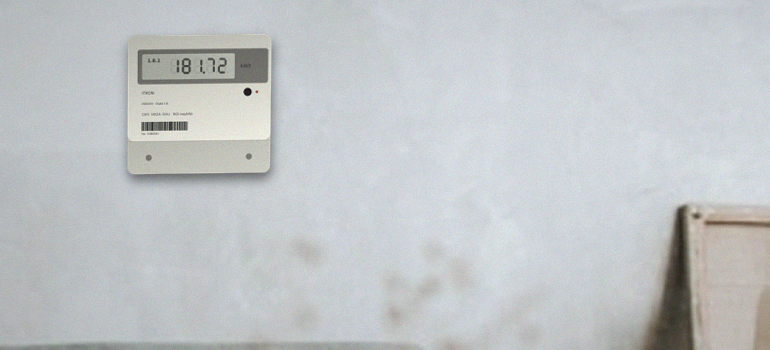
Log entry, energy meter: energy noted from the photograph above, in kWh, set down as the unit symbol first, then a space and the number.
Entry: kWh 181.72
